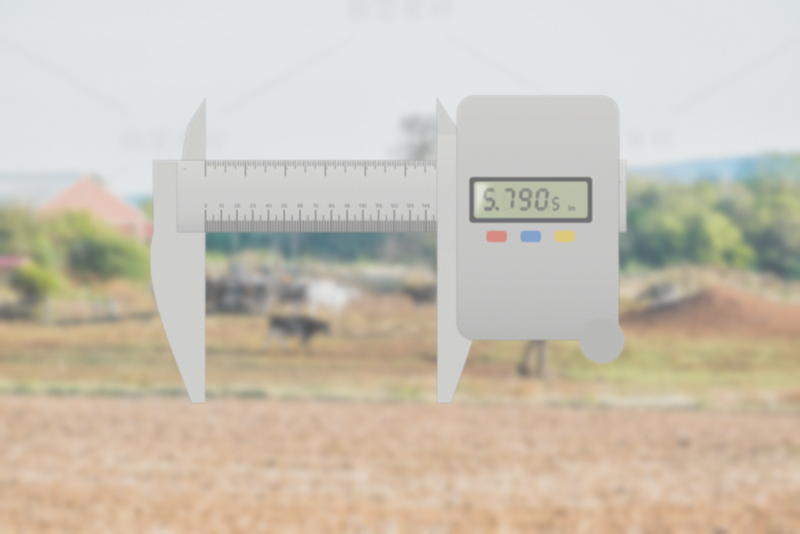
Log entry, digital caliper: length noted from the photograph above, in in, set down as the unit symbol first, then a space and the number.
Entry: in 5.7905
